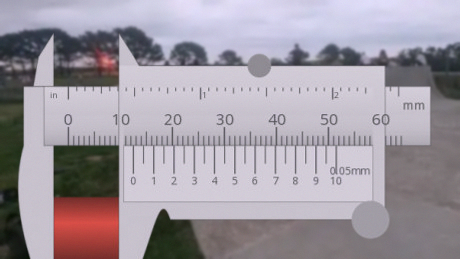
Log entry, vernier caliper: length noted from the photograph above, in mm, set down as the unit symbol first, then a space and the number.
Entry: mm 12.5
